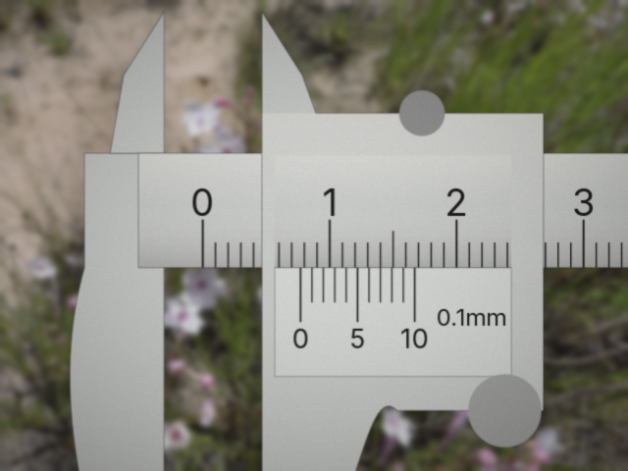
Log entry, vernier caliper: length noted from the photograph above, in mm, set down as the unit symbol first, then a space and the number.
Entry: mm 7.7
